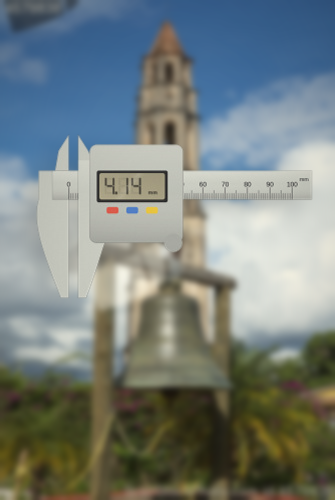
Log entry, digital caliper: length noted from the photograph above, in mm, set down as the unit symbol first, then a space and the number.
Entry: mm 4.14
